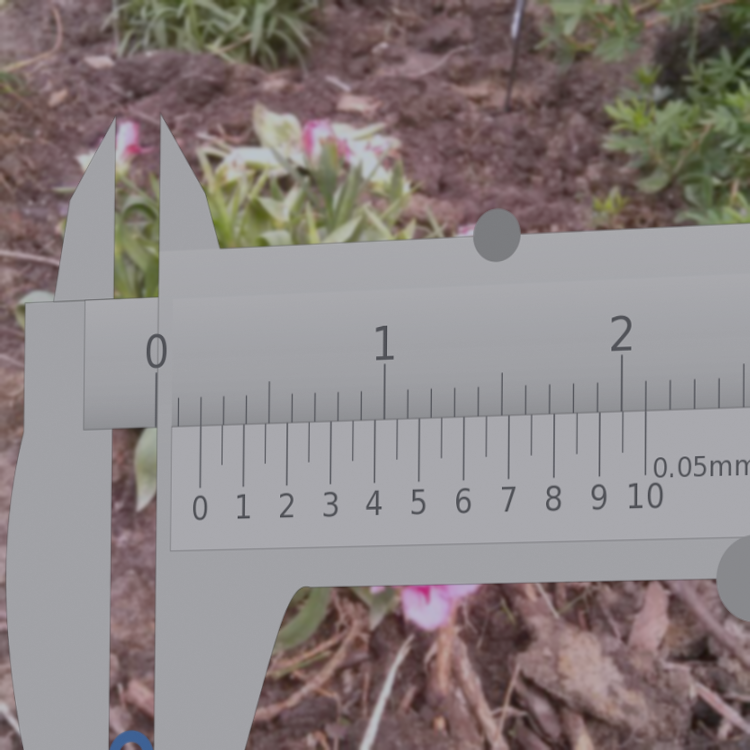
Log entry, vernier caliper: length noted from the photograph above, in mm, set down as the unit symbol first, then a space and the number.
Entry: mm 2.00
